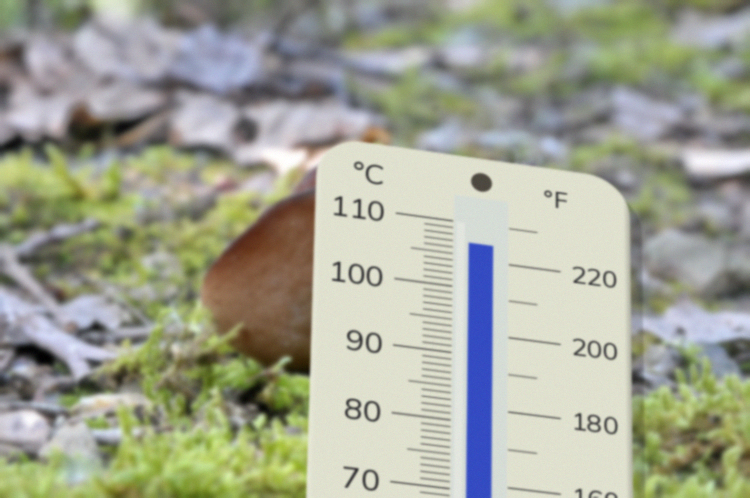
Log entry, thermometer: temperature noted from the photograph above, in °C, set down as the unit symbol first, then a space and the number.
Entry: °C 107
